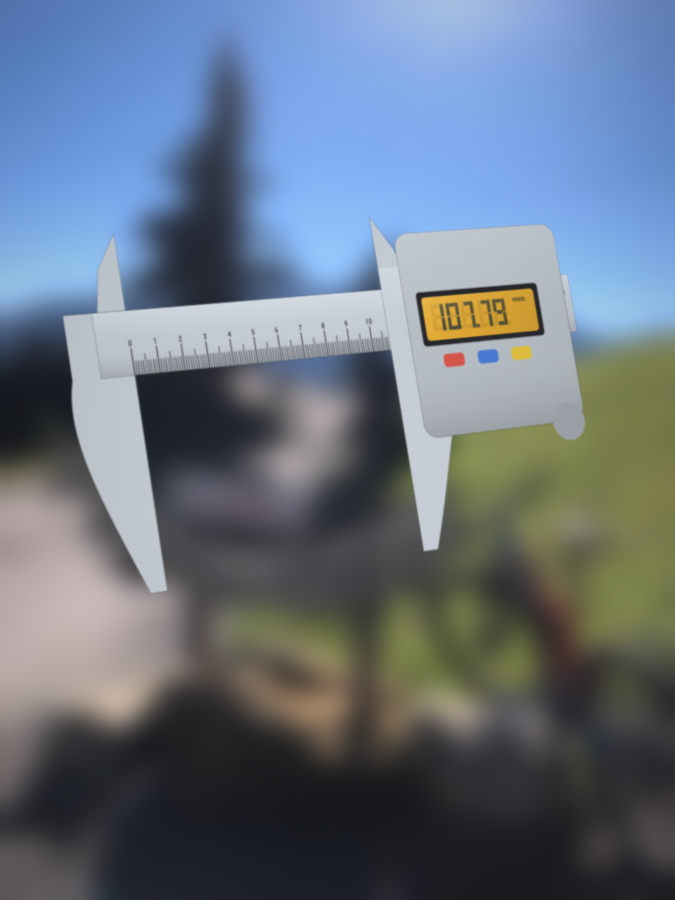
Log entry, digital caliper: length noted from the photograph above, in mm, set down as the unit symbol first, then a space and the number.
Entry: mm 107.79
